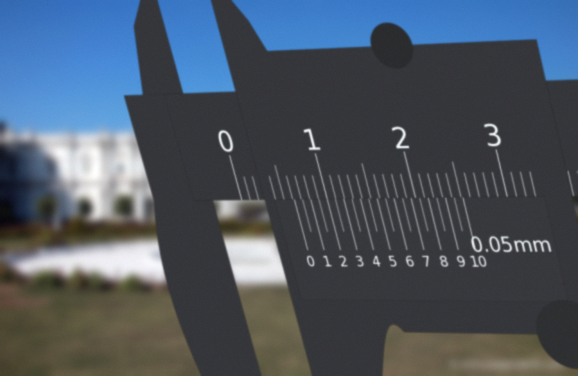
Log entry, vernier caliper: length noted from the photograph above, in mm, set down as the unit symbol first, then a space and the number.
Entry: mm 6.2
